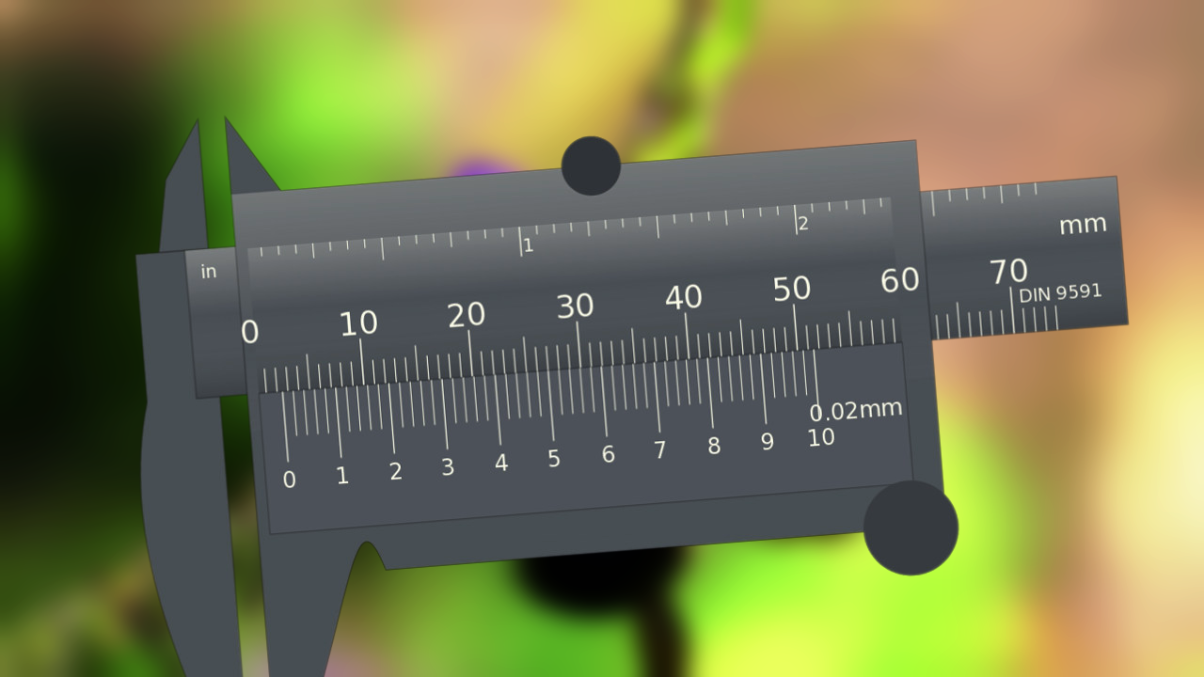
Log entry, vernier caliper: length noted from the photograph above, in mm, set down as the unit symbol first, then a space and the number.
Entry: mm 2.5
